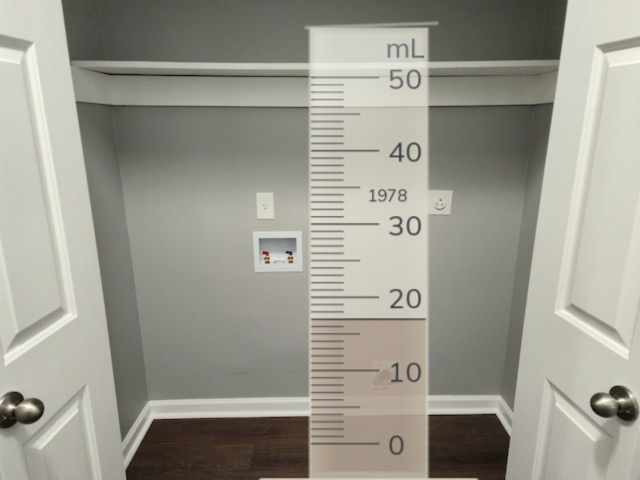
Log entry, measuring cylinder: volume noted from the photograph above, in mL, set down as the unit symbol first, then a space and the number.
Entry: mL 17
